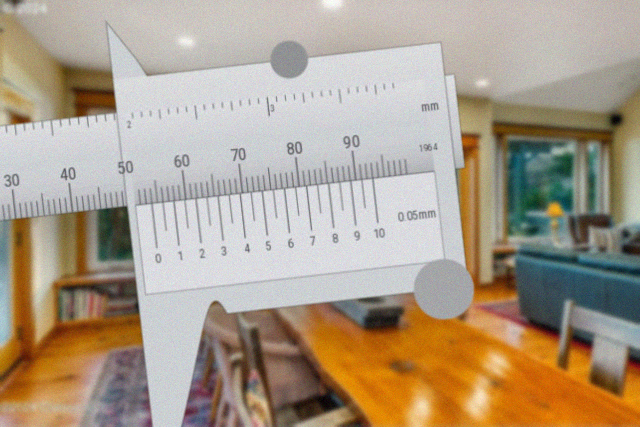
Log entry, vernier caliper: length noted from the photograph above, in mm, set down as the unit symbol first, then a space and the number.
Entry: mm 54.0
